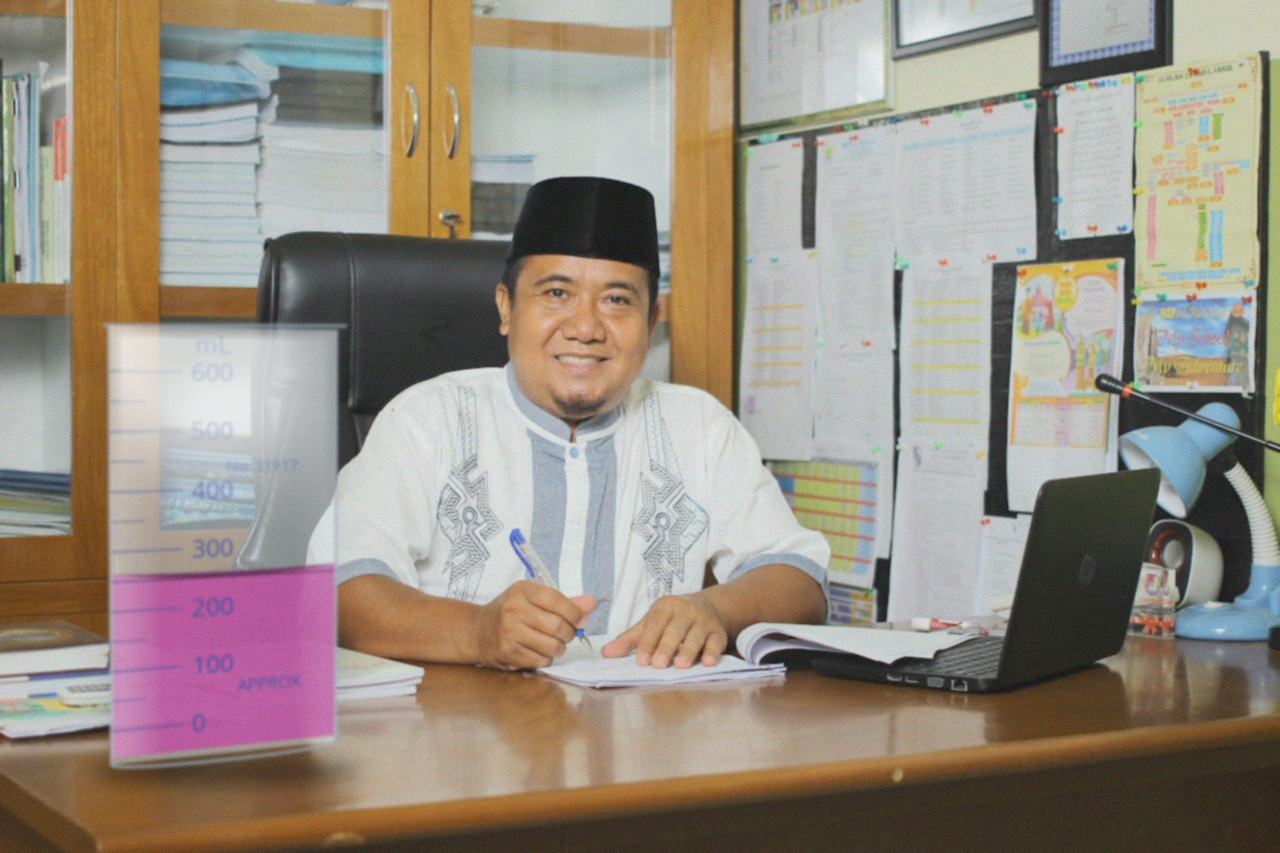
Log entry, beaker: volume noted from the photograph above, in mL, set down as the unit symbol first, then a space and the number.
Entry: mL 250
